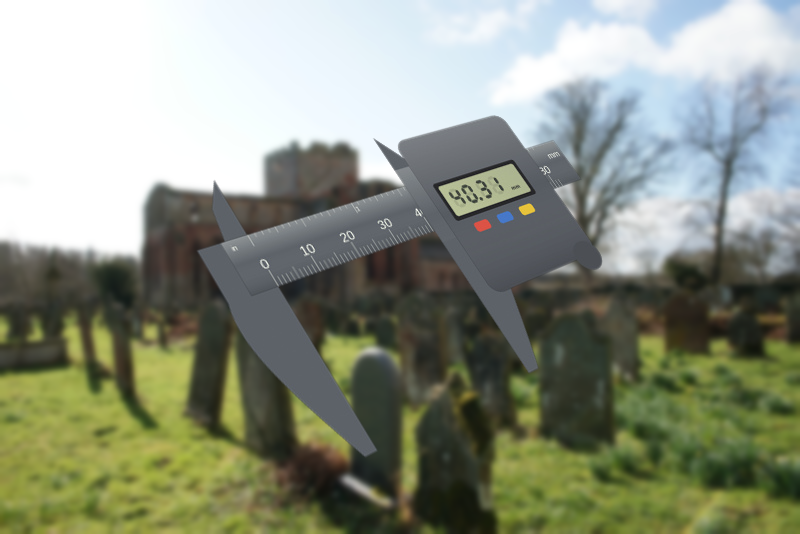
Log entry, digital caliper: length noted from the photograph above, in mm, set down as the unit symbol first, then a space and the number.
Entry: mm 40.31
